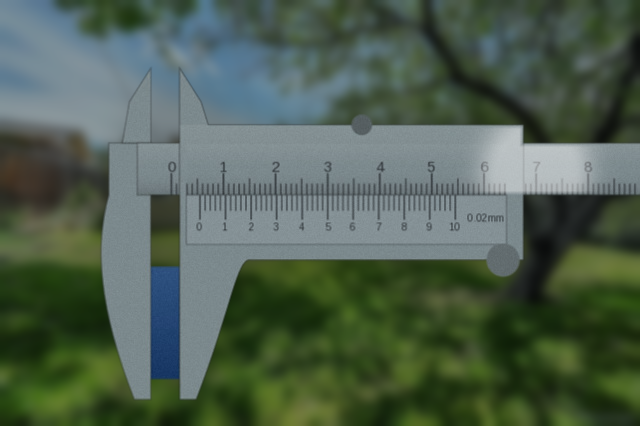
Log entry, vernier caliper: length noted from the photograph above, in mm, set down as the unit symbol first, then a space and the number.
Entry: mm 5.5
